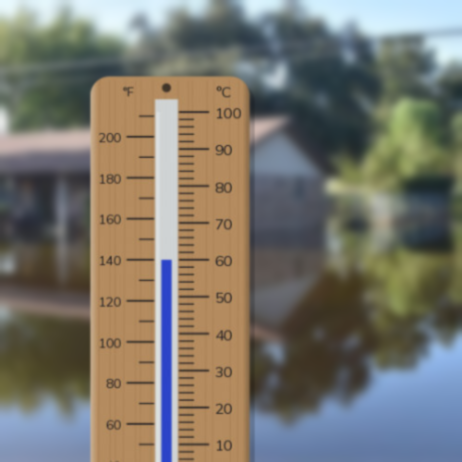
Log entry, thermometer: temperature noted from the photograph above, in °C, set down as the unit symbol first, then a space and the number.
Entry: °C 60
